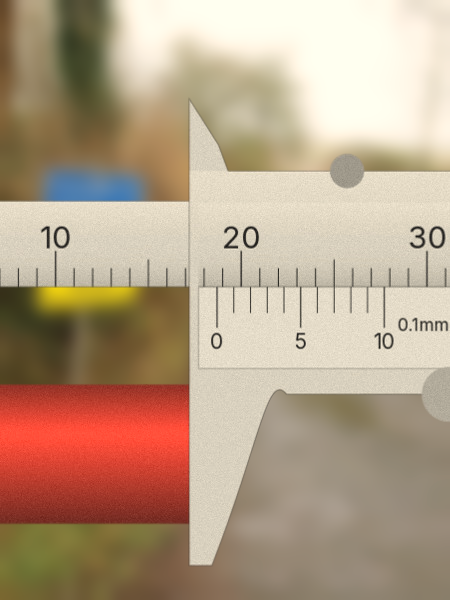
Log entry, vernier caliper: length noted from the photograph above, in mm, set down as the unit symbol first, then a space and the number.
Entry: mm 18.7
